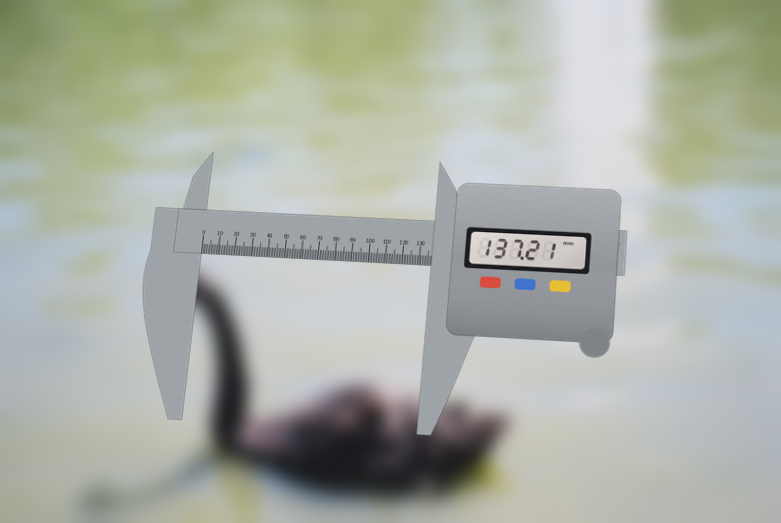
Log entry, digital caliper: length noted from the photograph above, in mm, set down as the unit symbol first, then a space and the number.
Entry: mm 137.21
